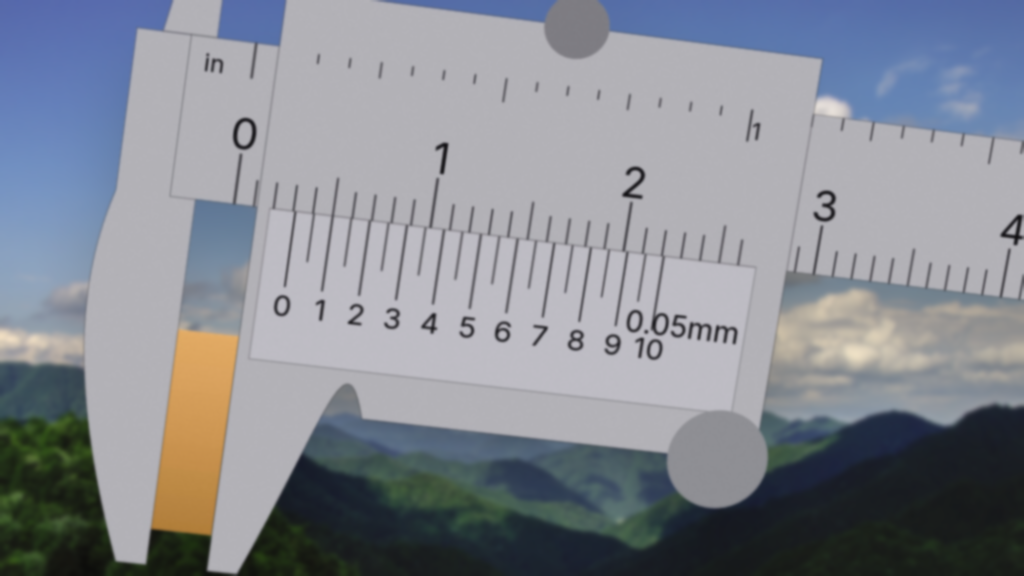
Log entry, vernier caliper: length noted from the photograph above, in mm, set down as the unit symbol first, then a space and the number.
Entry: mm 3.1
